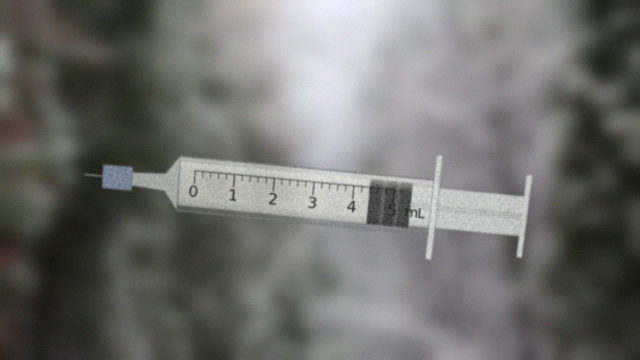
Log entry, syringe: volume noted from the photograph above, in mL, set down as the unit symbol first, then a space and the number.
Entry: mL 4.4
